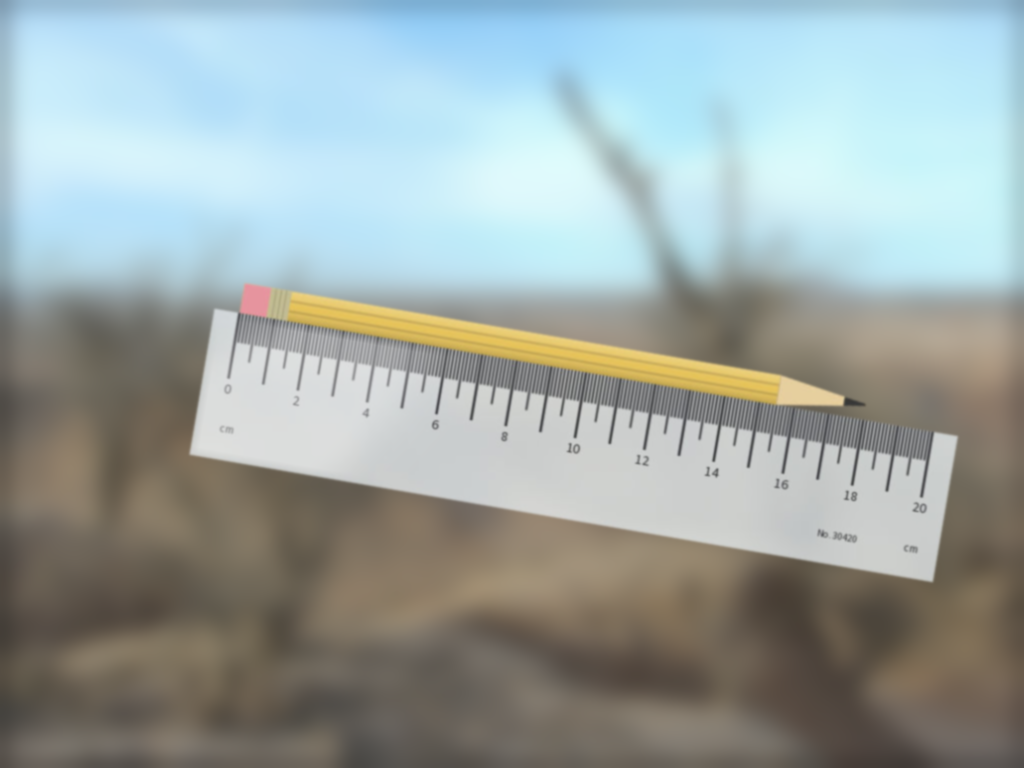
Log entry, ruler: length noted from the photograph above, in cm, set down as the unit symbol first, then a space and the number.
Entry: cm 18
